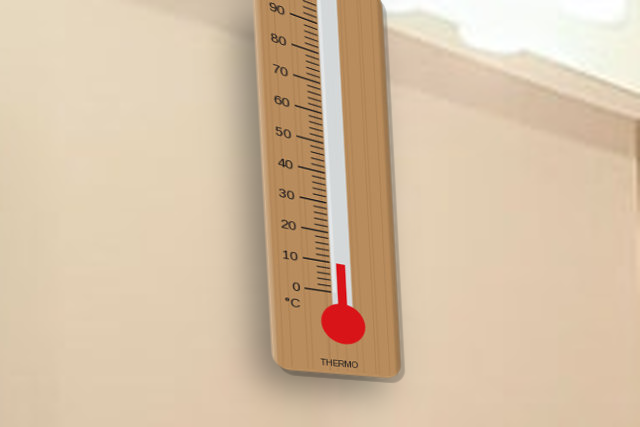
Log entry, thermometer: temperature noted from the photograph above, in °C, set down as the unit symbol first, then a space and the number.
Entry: °C 10
